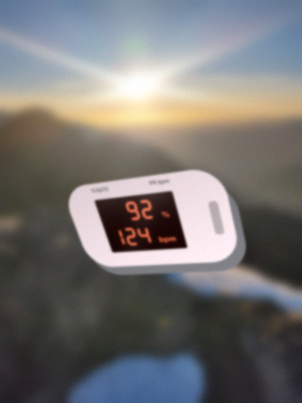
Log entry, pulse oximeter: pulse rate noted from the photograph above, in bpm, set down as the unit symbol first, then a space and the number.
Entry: bpm 124
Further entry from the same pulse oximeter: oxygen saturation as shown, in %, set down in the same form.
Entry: % 92
